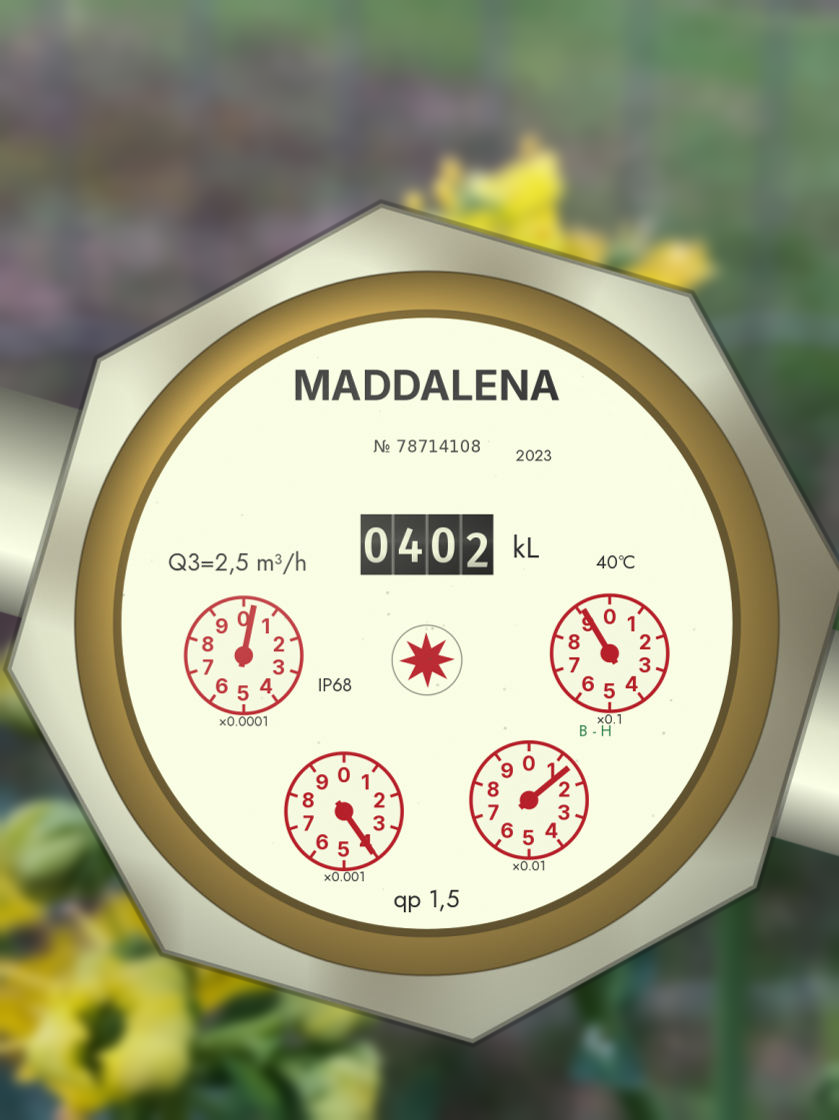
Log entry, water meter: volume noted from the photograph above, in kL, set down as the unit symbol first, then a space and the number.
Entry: kL 401.9140
